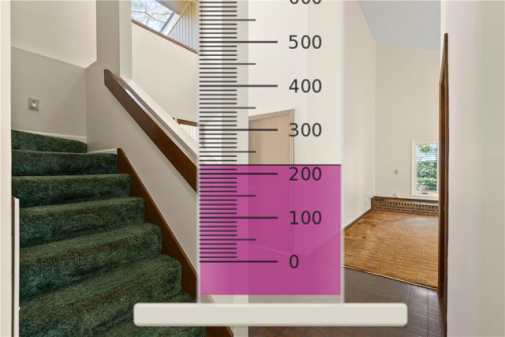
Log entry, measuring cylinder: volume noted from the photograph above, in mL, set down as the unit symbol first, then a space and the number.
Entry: mL 220
